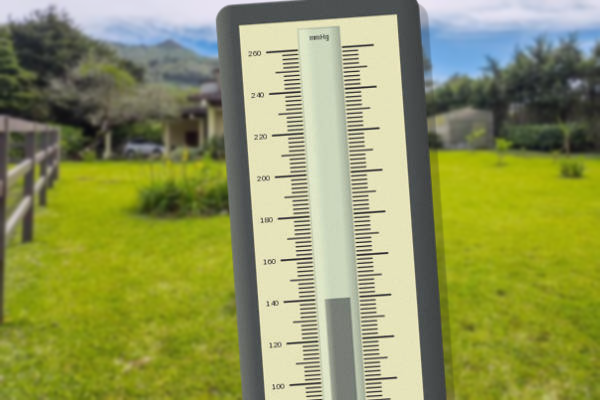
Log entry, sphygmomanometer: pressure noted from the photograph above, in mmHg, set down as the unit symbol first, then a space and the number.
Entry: mmHg 140
